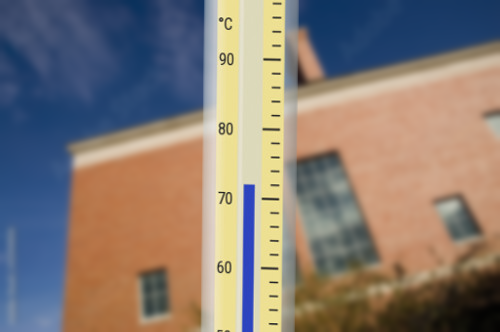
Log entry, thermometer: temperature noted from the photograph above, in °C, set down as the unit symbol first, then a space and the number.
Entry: °C 72
